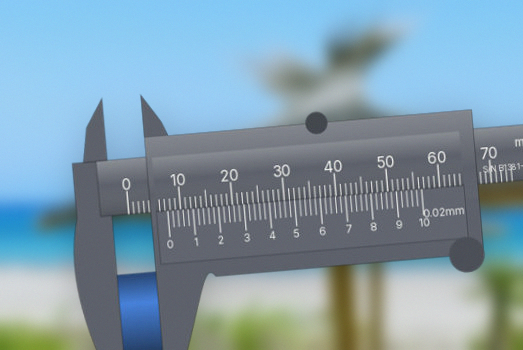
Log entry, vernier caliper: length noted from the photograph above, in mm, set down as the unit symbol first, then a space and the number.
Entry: mm 7.5
